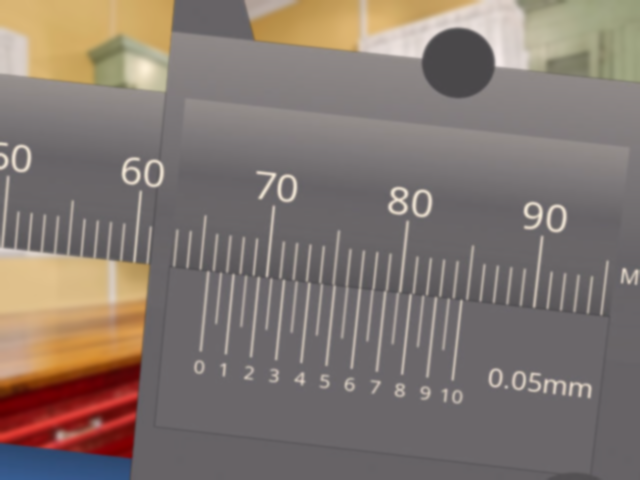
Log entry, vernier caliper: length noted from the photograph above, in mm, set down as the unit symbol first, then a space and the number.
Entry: mm 65.6
